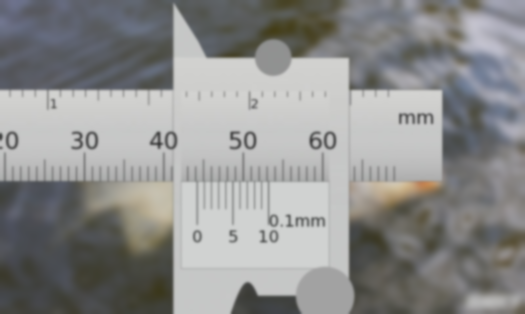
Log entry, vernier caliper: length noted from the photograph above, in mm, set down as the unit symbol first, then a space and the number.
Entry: mm 44.2
